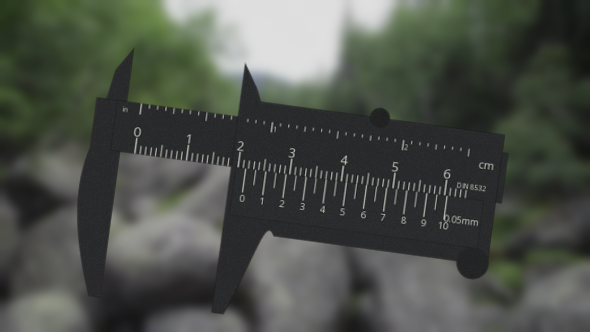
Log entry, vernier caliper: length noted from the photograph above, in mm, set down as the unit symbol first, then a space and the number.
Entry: mm 21.5
